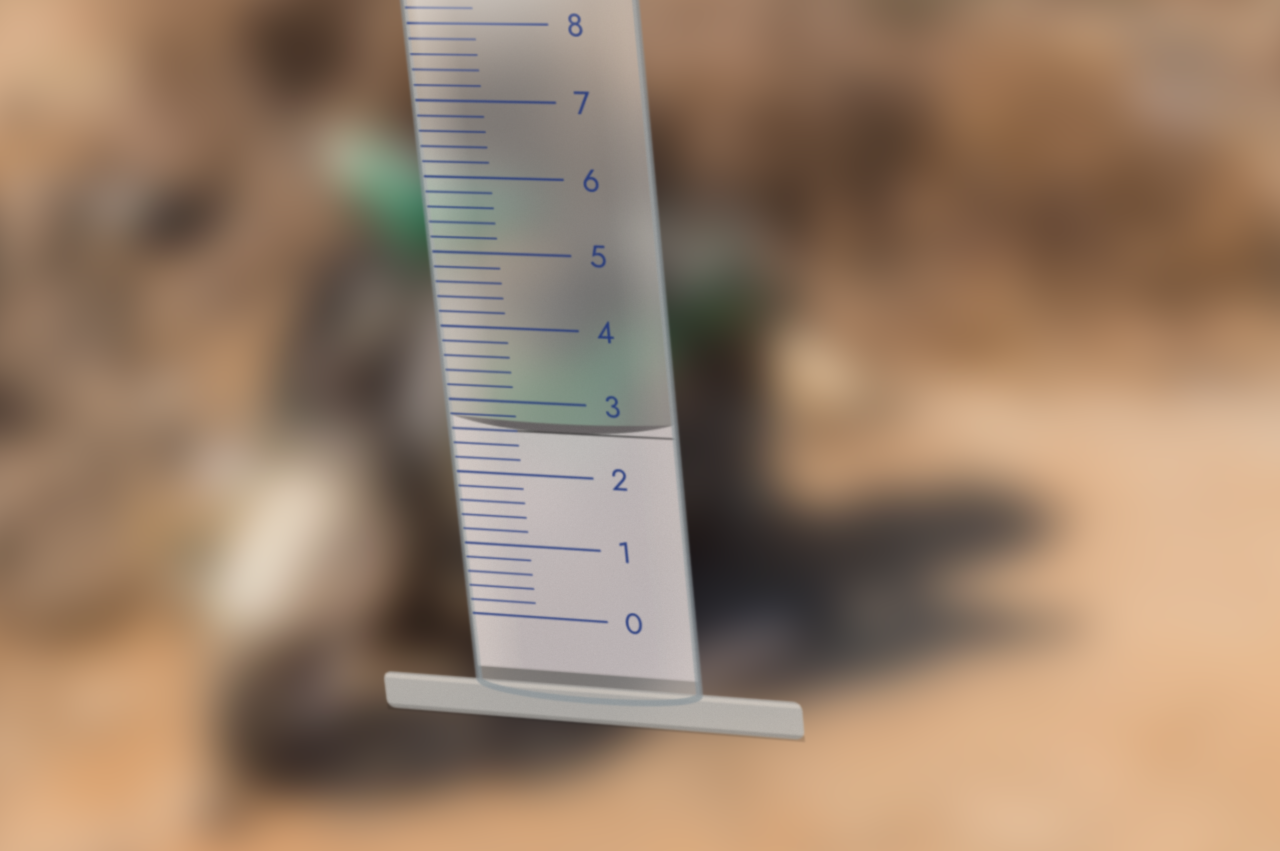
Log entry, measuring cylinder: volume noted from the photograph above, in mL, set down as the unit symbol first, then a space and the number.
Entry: mL 2.6
